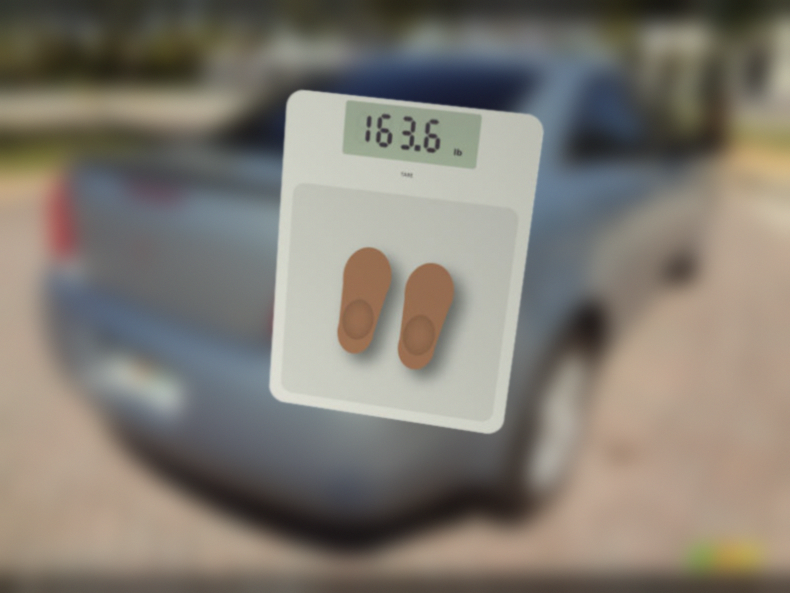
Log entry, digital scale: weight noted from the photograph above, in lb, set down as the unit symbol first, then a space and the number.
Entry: lb 163.6
